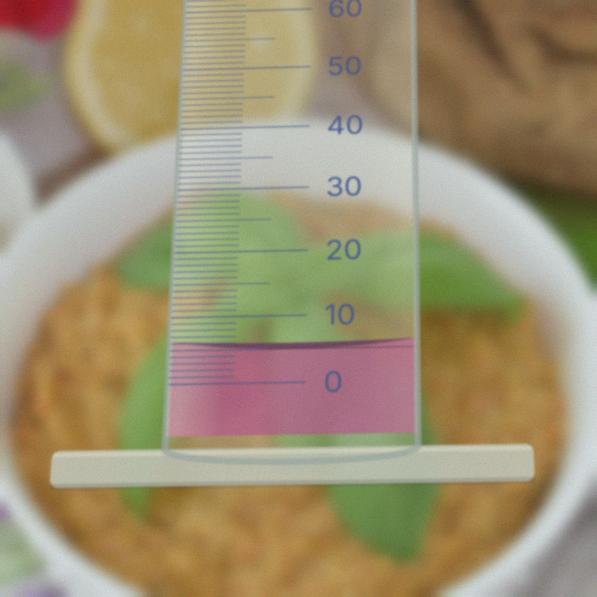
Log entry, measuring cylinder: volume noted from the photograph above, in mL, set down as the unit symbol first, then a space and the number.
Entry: mL 5
